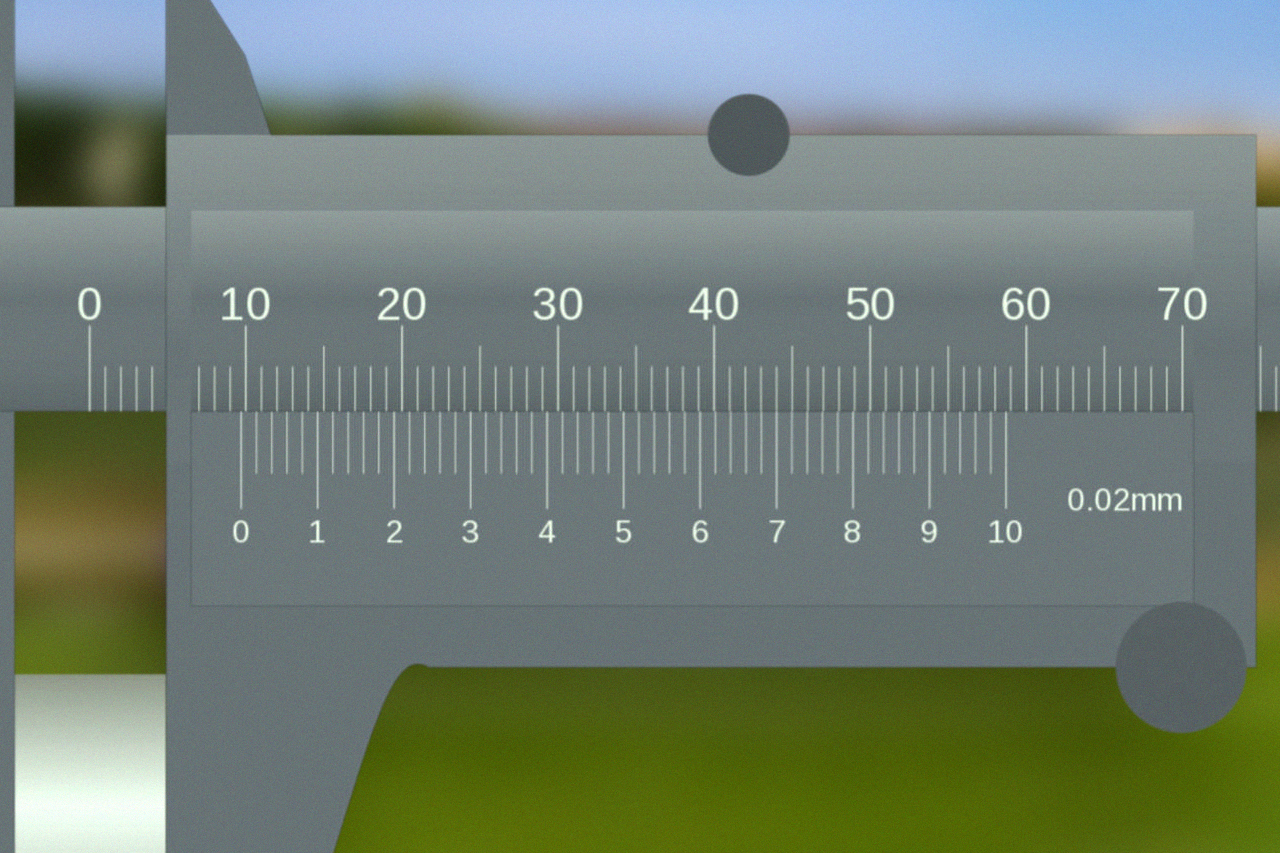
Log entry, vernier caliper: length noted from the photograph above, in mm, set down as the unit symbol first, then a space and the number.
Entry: mm 9.7
